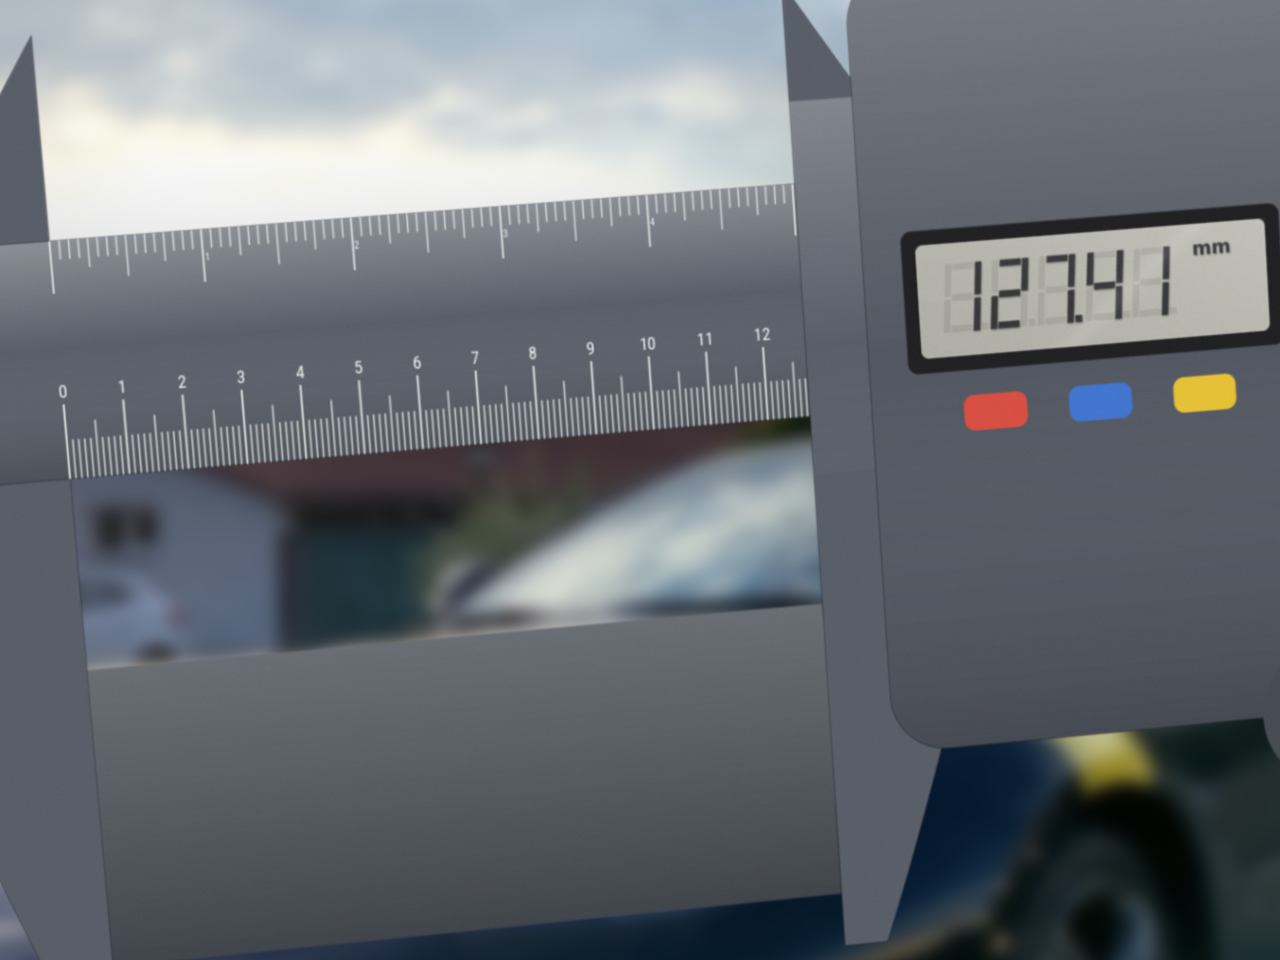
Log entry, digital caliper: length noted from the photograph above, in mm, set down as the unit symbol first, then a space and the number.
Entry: mm 127.41
